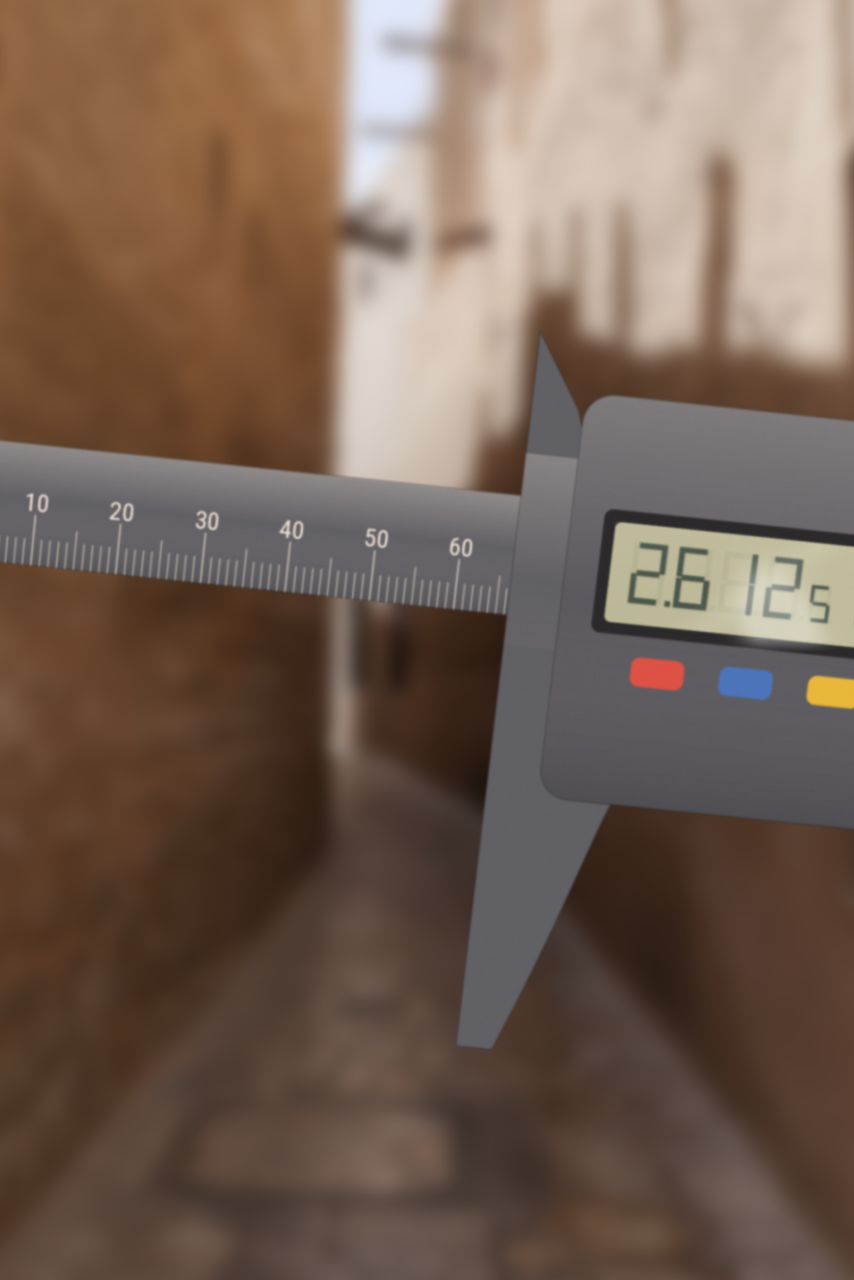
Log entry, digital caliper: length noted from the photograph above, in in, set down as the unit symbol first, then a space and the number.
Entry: in 2.6125
